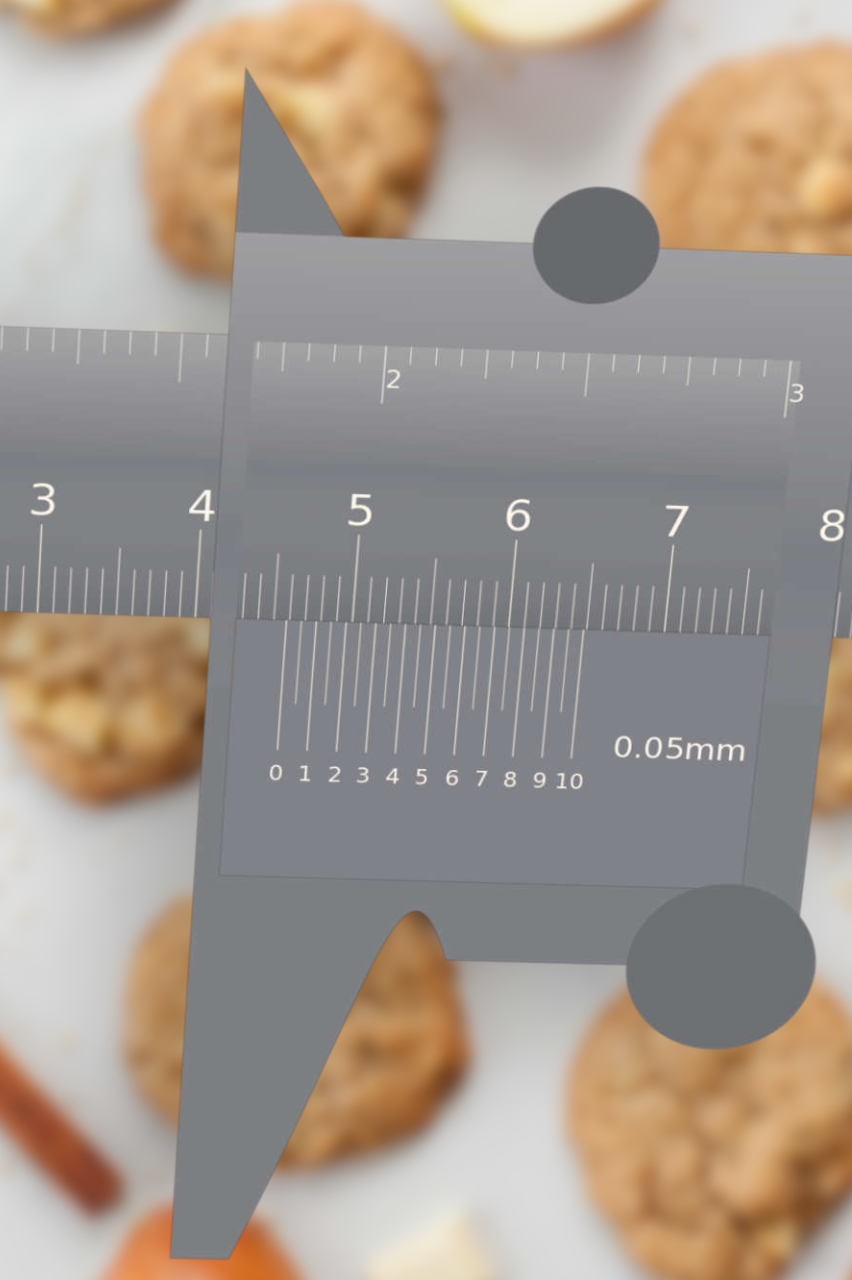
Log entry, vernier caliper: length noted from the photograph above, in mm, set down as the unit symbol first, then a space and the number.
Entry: mm 45.8
